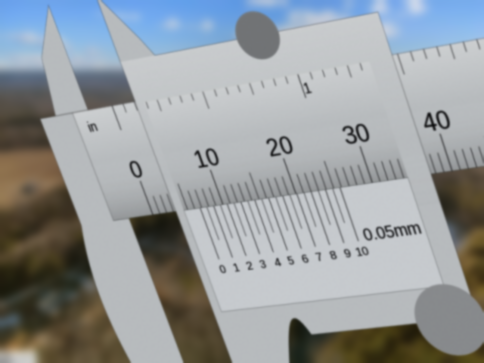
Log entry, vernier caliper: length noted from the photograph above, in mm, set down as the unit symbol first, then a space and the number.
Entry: mm 6.8
